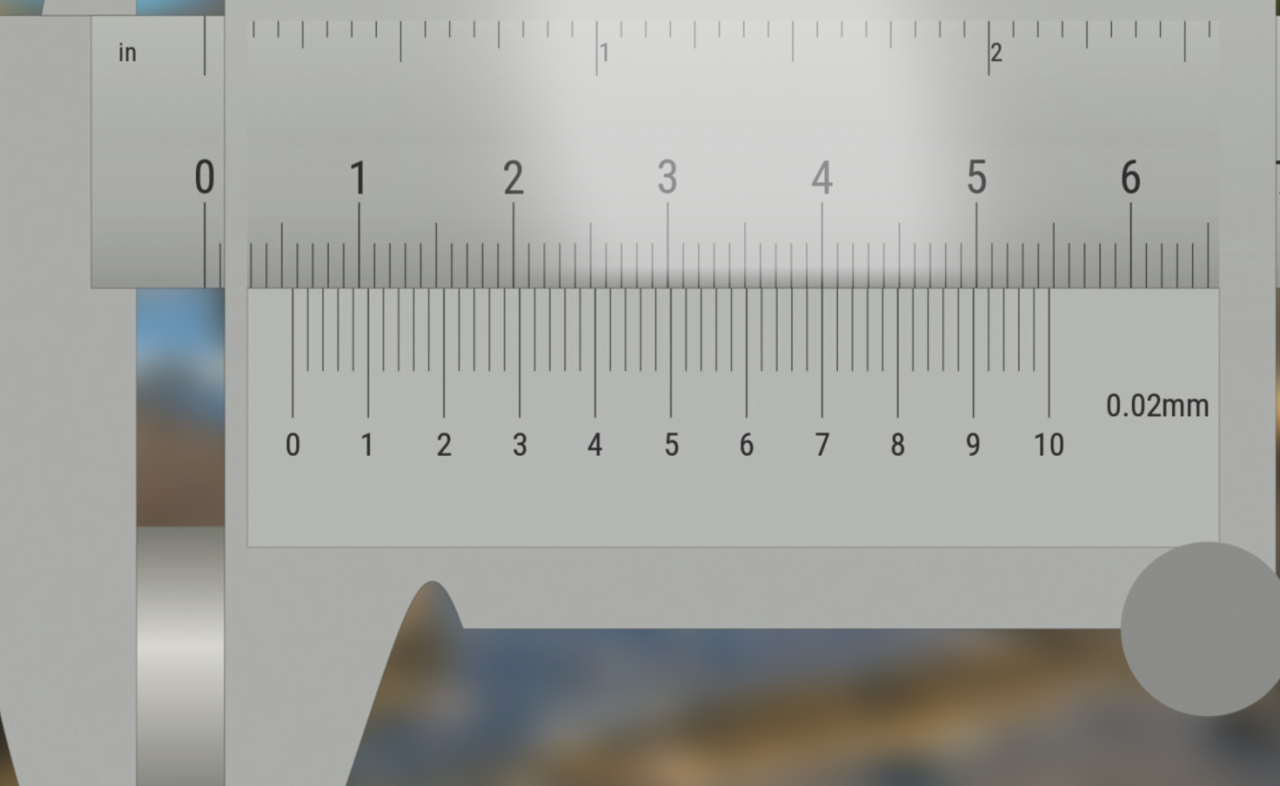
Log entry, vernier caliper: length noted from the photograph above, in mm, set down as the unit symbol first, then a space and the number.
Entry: mm 5.7
